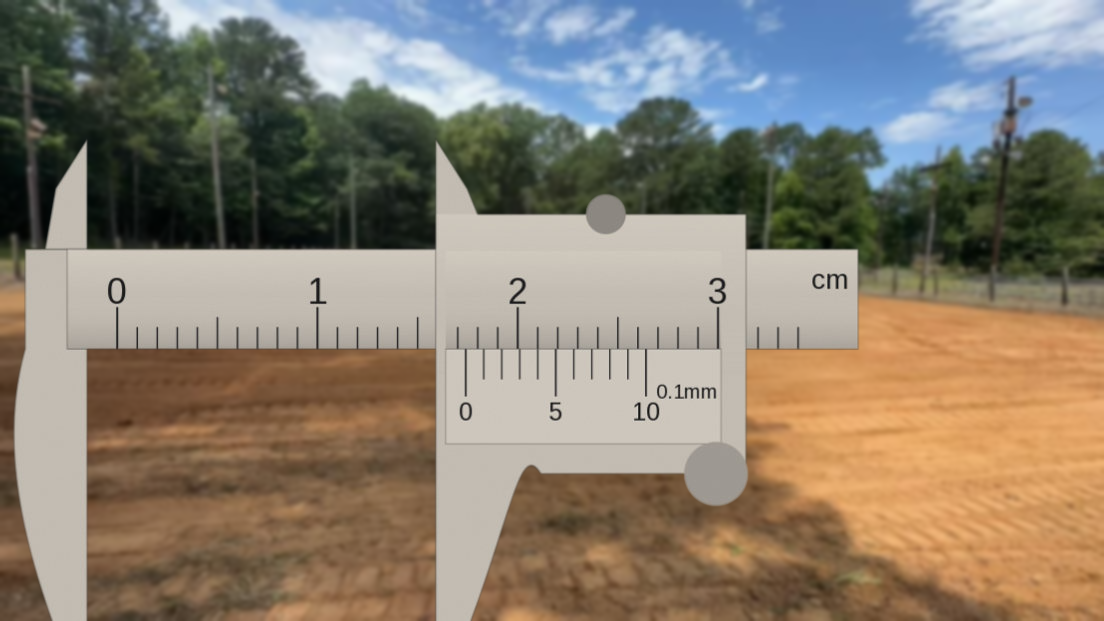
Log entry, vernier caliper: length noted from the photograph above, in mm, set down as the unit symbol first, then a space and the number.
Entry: mm 17.4
